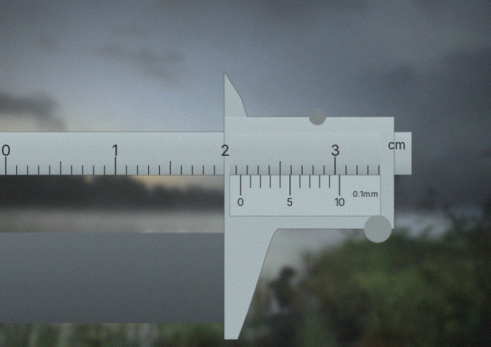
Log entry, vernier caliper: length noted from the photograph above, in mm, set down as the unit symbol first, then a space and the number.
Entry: mm 21.4
